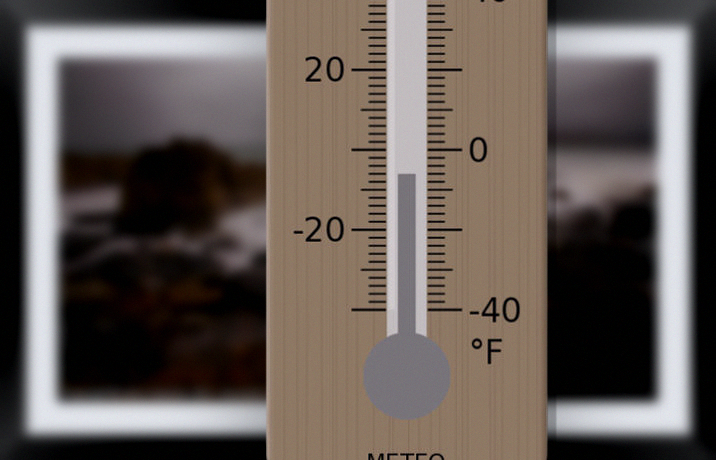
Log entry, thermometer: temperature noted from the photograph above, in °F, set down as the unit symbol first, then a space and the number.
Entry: °F -6
